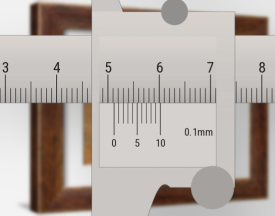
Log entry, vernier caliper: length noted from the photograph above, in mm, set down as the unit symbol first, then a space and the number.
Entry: mm 51.2
